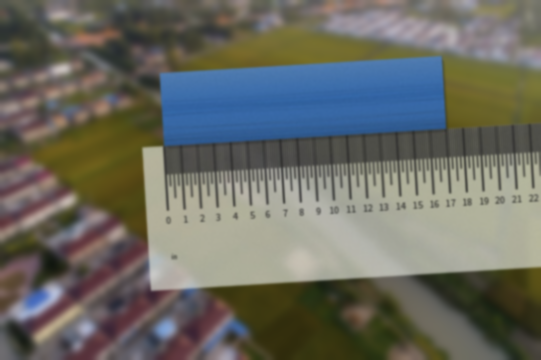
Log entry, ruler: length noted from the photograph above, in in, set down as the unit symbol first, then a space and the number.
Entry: in 17
